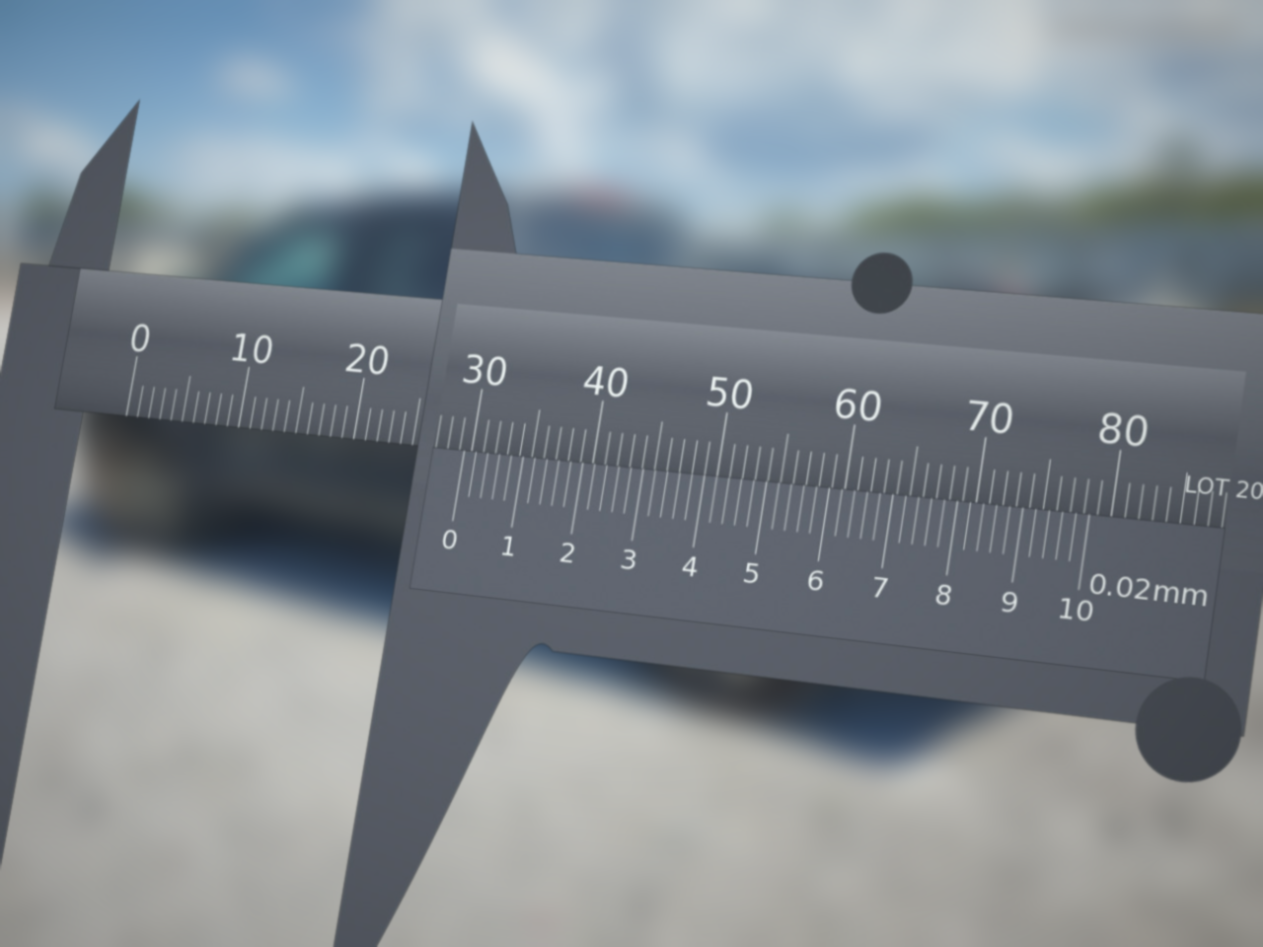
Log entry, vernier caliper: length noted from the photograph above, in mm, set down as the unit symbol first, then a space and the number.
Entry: mm 29.4
